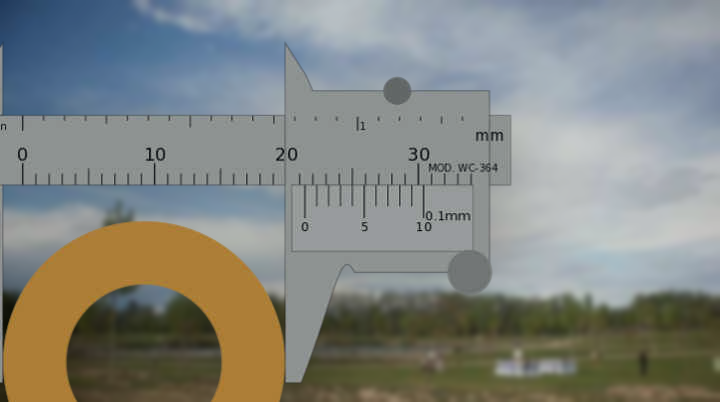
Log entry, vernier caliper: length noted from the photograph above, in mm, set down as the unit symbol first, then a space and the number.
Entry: mm 21.4
